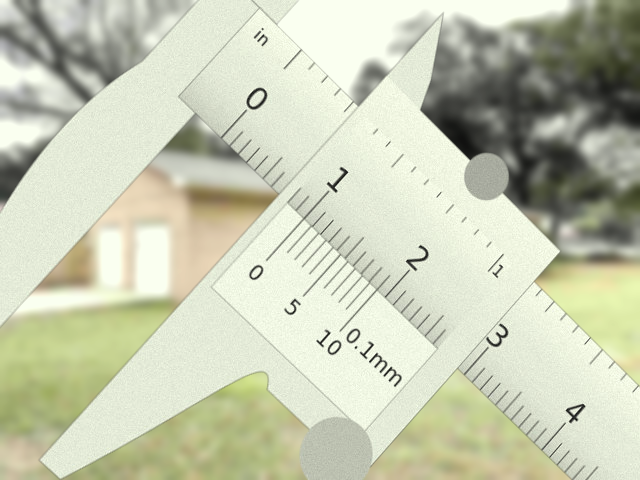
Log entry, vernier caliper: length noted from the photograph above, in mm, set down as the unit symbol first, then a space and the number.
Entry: mm 10.0
